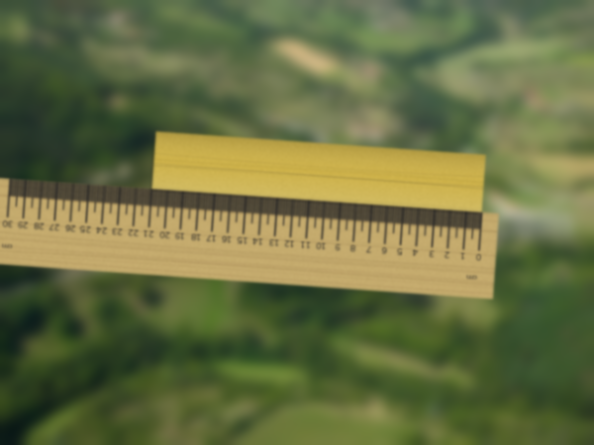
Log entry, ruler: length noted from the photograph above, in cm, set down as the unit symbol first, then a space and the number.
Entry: cm 21
